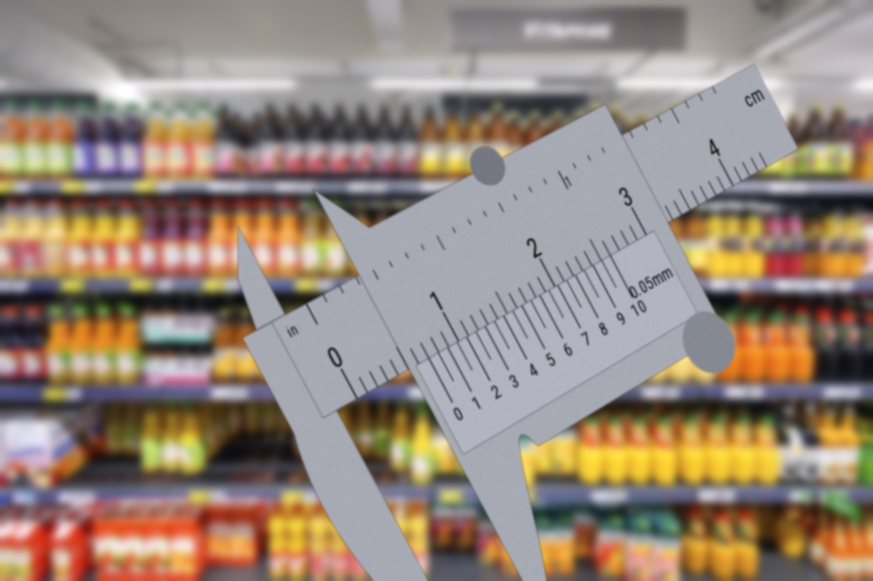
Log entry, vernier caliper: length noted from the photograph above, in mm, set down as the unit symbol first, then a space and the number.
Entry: mm 7.0
